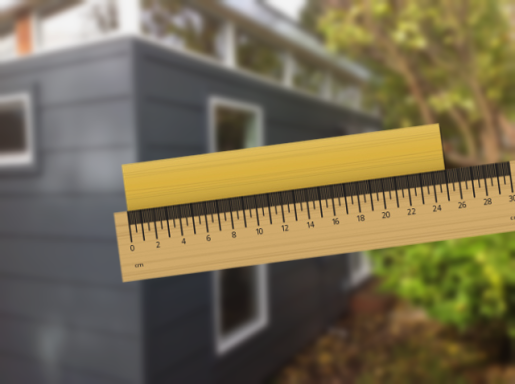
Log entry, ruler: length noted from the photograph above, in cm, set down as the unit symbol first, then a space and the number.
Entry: cm 25
